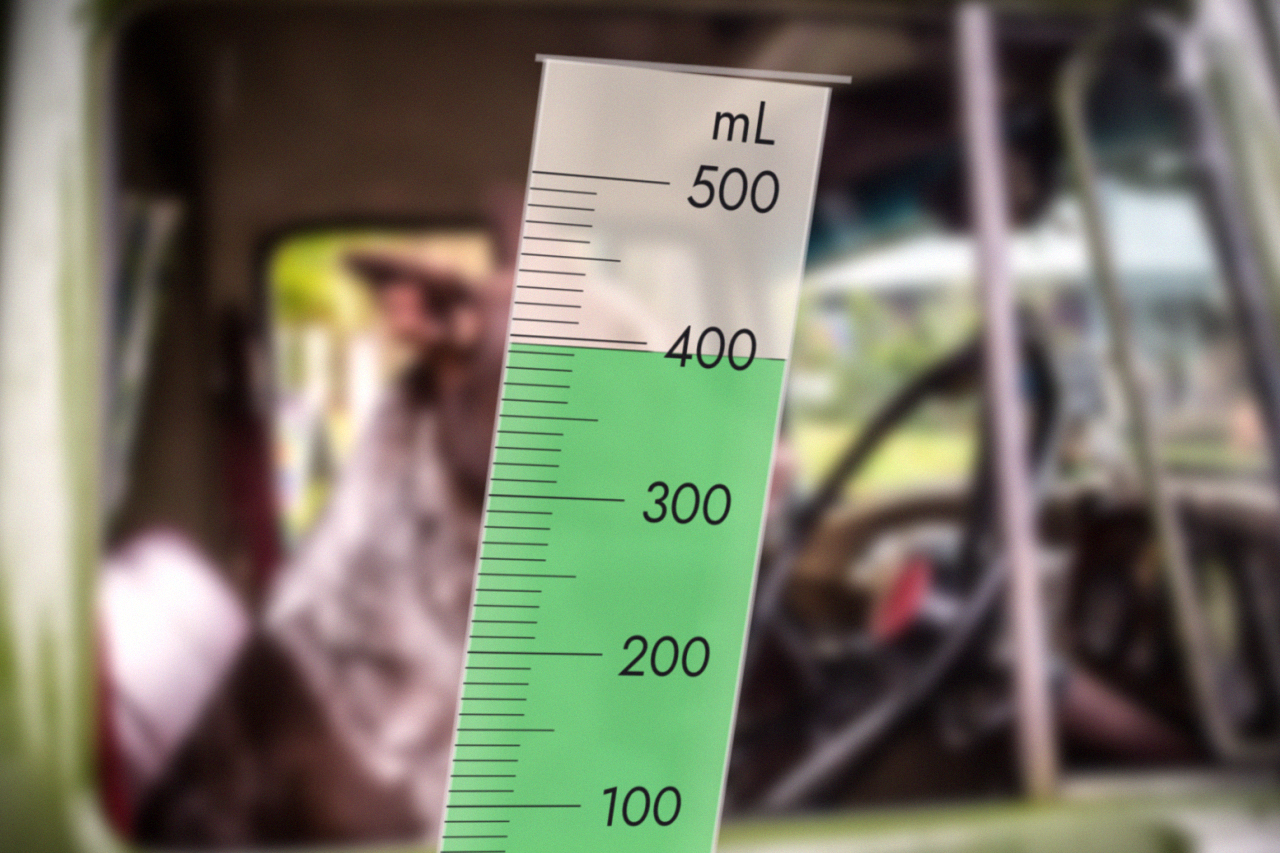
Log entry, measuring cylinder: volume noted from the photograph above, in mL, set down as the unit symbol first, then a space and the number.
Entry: mL 395
